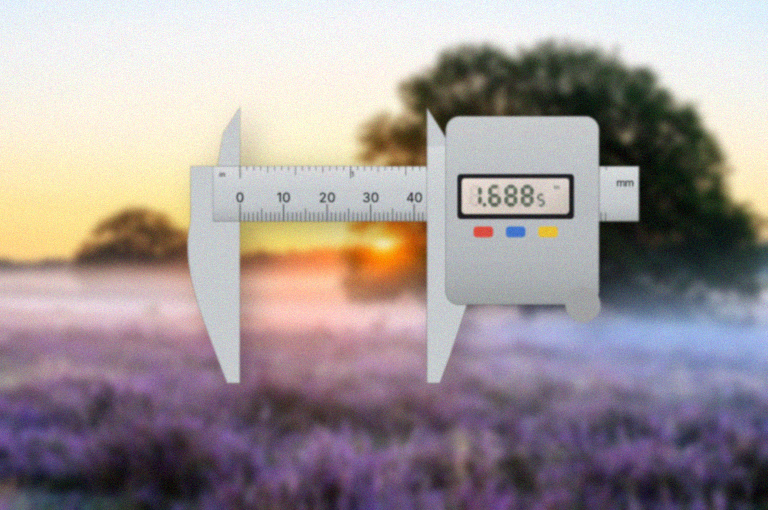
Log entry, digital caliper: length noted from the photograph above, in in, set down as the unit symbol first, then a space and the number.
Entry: in 1.6885
